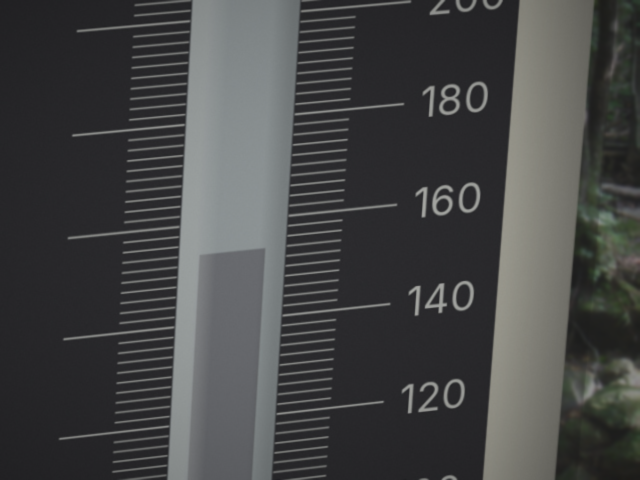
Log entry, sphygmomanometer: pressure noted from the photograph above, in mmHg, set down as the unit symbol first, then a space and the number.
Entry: mmHg 154
